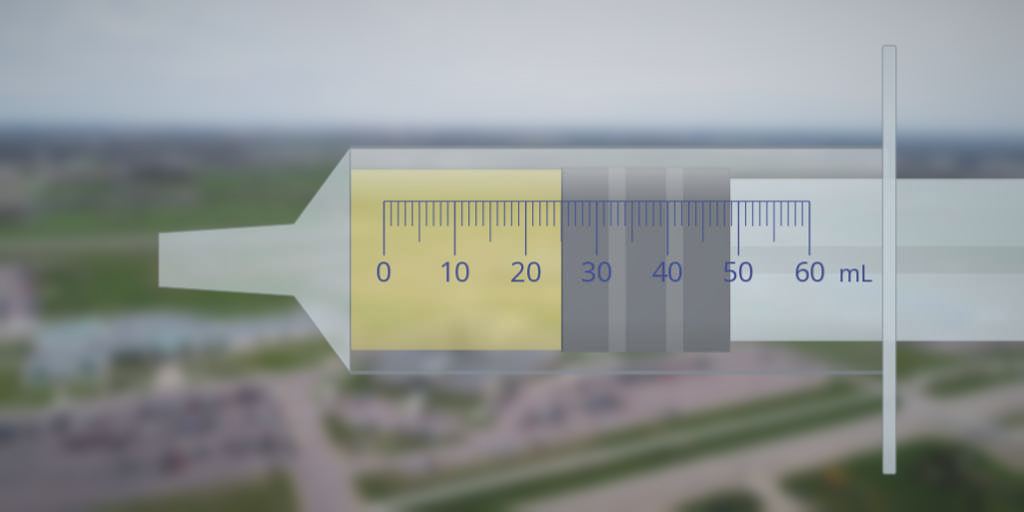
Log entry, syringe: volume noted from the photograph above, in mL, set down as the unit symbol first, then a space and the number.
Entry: mL 25
